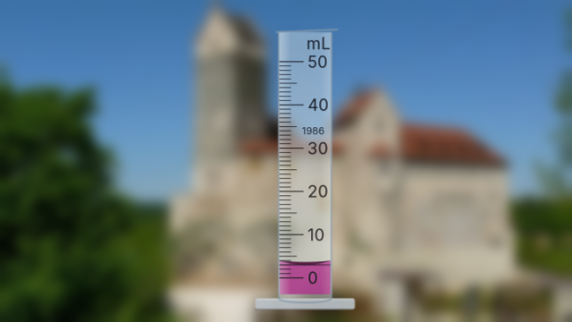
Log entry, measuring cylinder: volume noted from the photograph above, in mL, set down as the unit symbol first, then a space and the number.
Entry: mL 3
